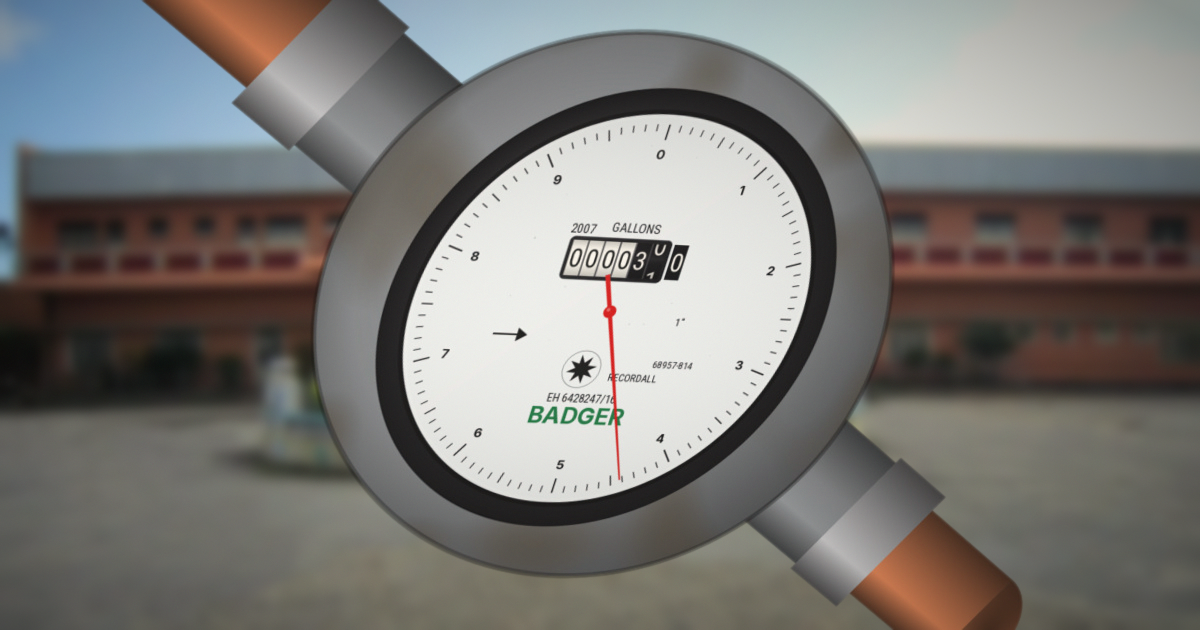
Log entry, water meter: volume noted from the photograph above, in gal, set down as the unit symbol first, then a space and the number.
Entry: gal 304.4
